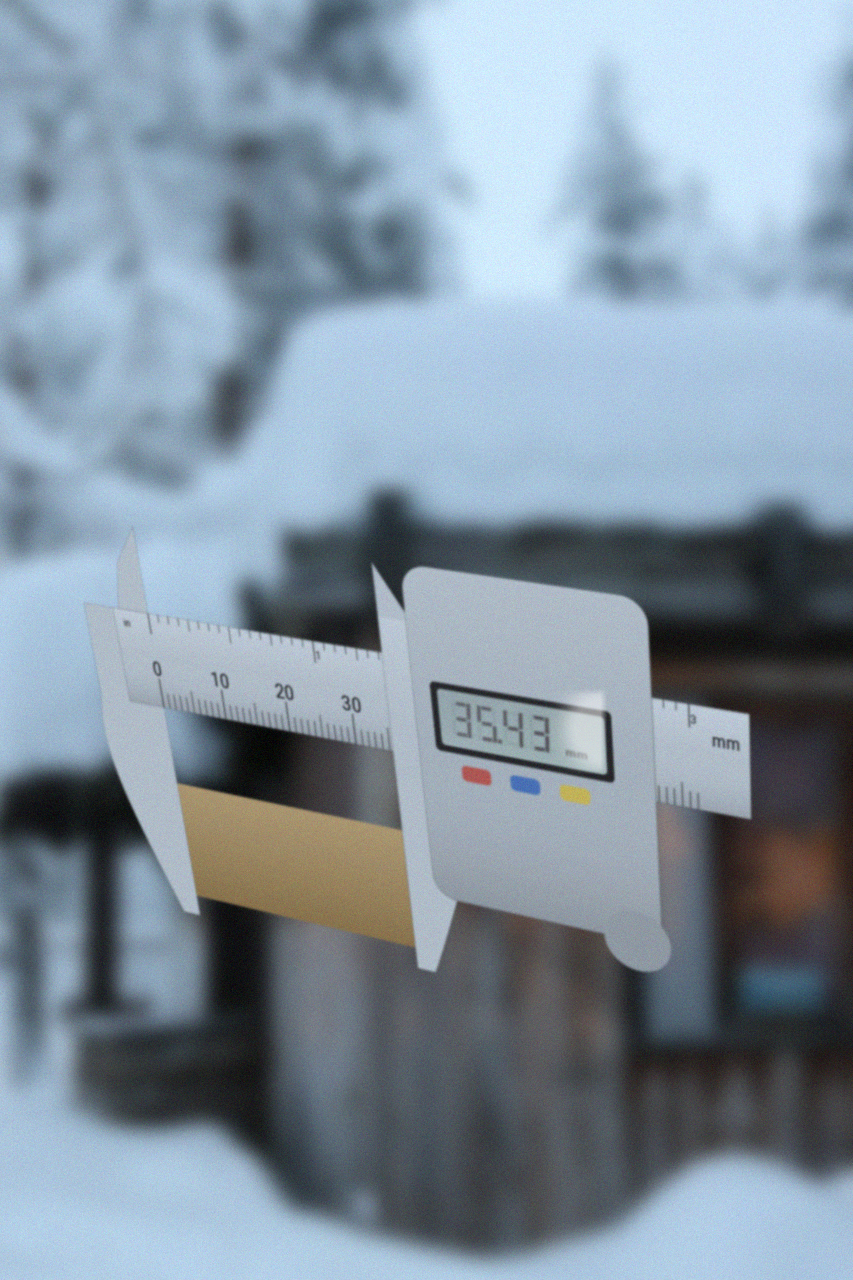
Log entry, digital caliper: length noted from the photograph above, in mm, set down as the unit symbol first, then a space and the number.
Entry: mm 35.43
